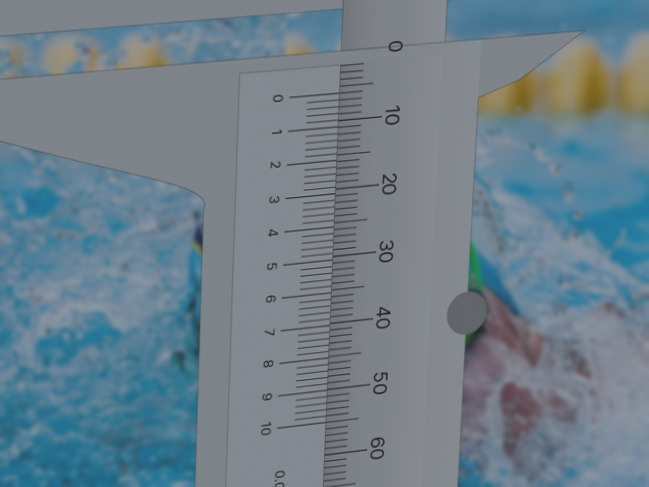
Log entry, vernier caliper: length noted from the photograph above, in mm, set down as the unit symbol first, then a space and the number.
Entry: mm 6.0
